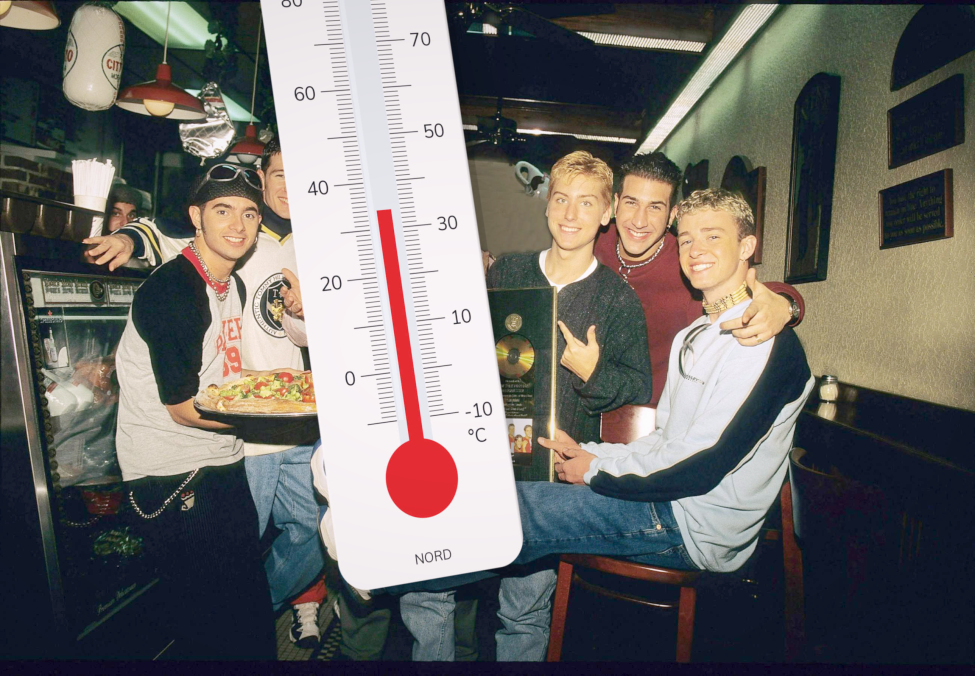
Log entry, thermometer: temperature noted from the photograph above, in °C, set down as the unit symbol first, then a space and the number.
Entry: °C 34
